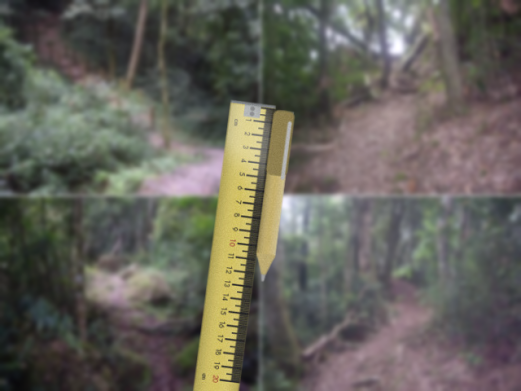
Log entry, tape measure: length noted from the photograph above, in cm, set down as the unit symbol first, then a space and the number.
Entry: cm 12.5
